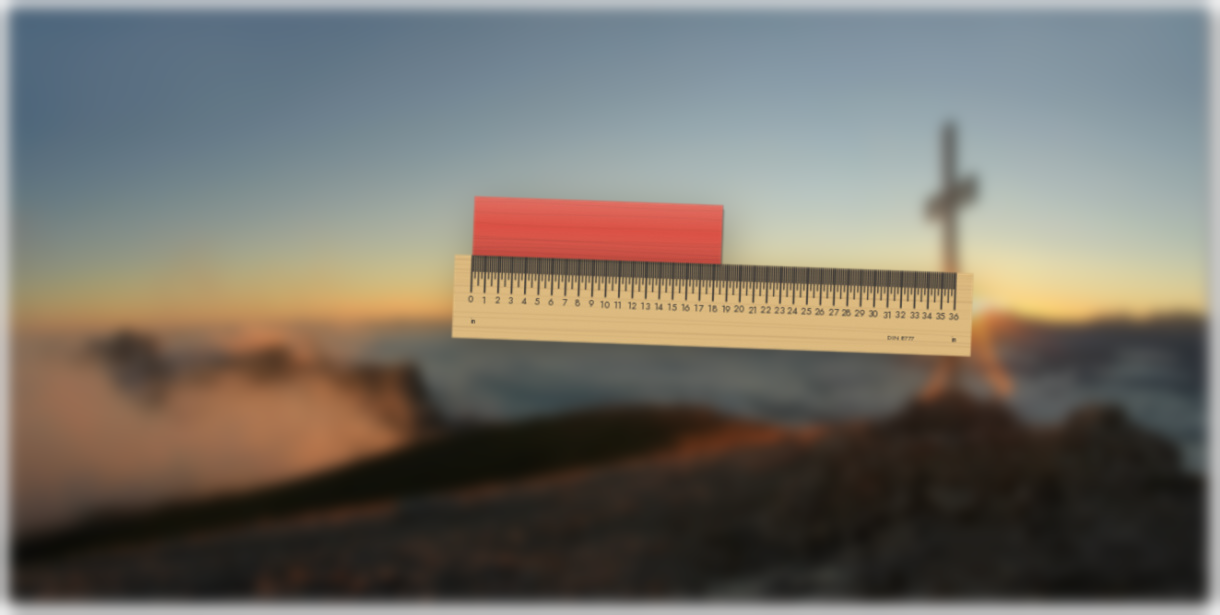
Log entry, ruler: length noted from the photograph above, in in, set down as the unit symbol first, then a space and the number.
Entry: in 18.5
